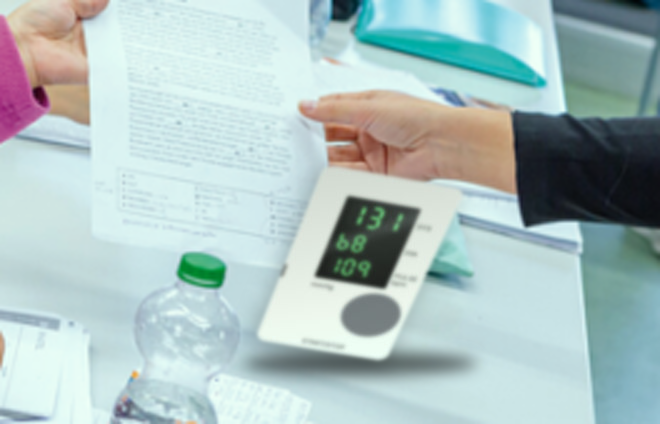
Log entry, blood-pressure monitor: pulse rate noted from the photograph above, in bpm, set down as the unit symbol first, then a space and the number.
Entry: bpm 109
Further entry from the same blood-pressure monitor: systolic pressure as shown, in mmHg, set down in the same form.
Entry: mmHg 131
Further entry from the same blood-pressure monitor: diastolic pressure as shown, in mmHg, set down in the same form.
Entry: mmHg 68
